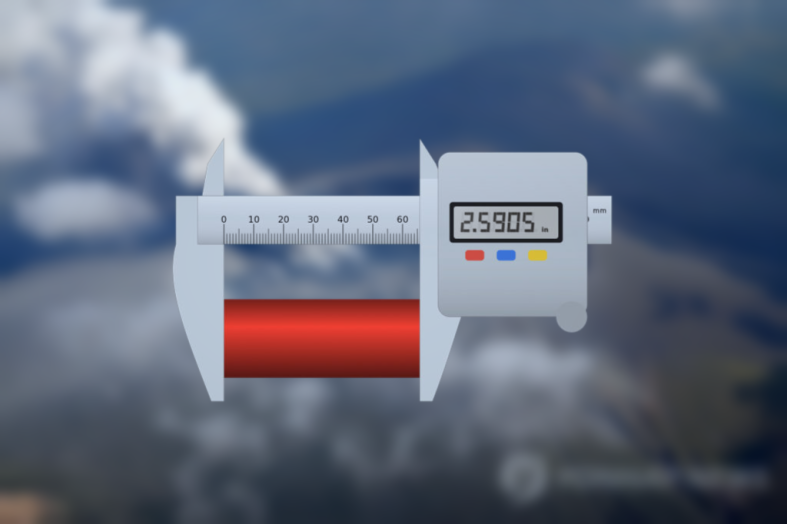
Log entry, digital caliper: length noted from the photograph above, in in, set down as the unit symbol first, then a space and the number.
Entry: in 2.5905
